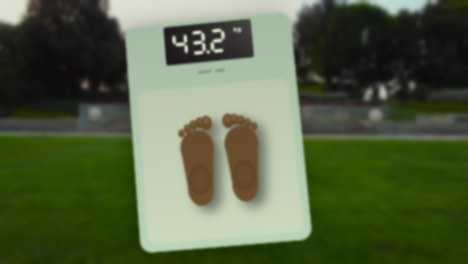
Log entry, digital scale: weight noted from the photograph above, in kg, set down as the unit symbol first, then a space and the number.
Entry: kg 43.2
